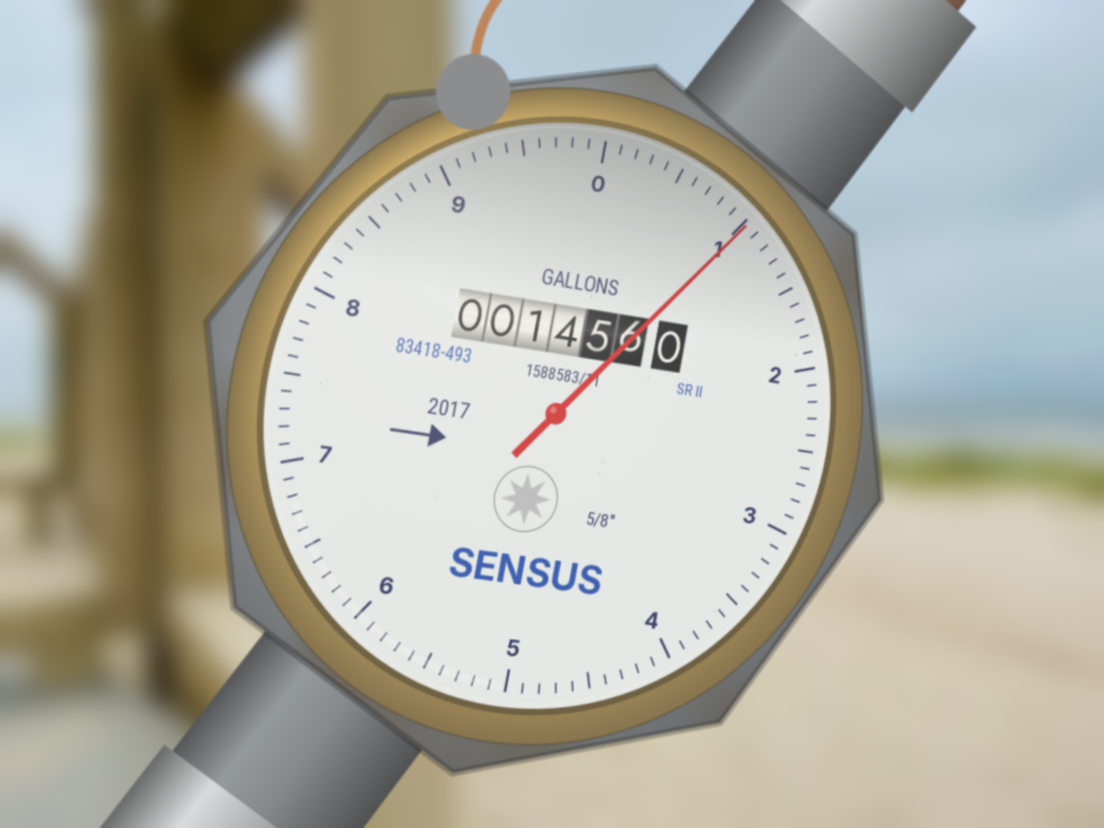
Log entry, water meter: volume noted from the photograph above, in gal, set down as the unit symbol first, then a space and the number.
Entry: gal 14561.0
